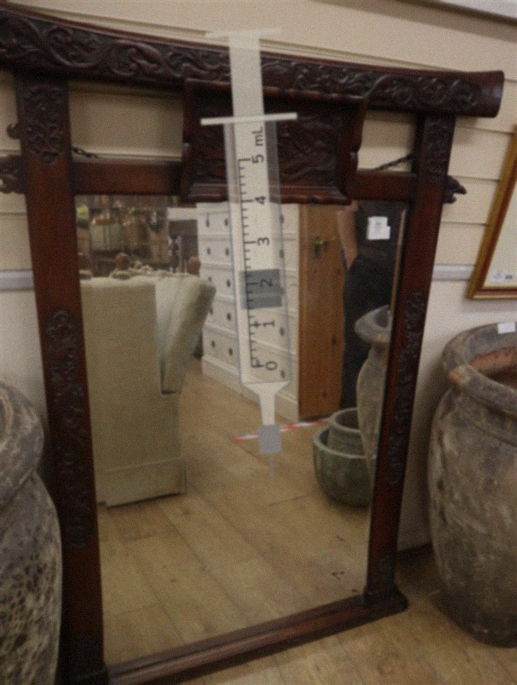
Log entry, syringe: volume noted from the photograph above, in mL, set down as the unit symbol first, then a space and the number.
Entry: mL 1.4
